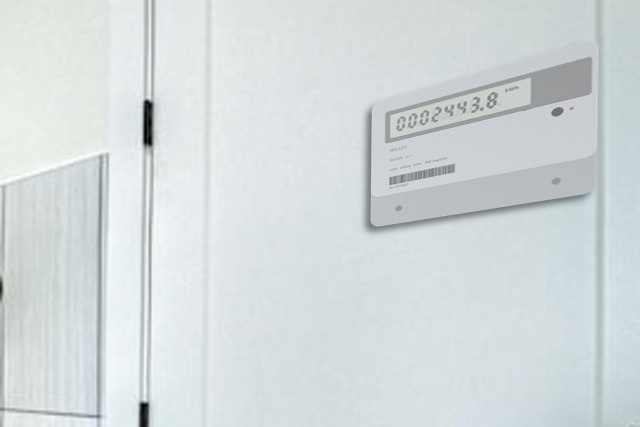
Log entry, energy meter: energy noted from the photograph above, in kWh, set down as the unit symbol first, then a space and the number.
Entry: kWh 2443.8
